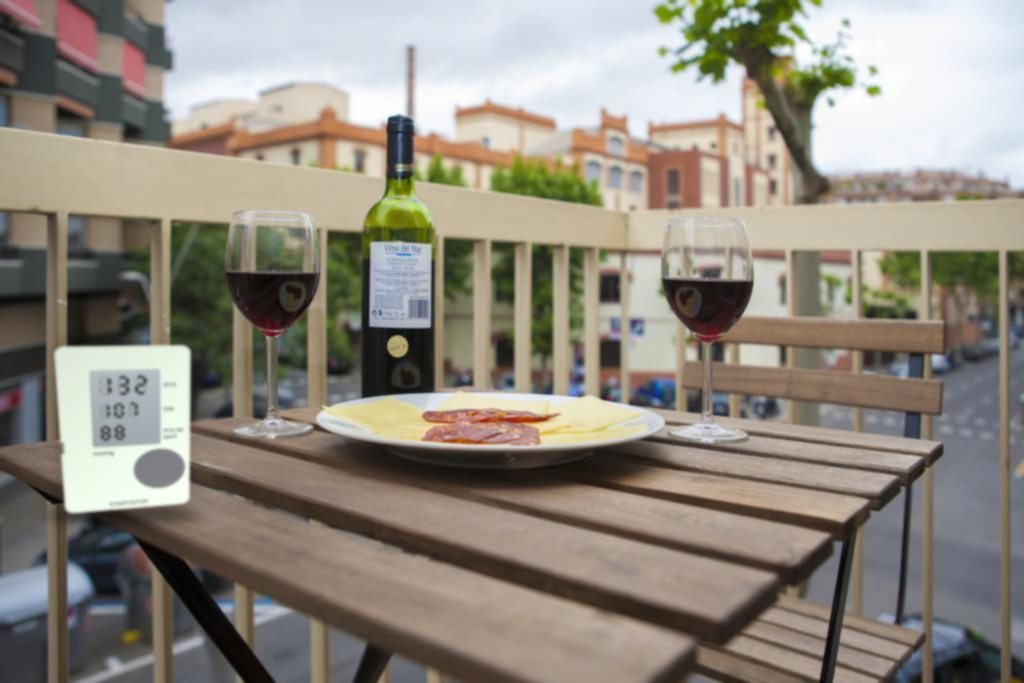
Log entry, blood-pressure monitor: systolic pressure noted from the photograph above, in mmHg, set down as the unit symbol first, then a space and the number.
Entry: mmHg 132
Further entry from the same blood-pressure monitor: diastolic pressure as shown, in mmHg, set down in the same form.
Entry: mmHg 107
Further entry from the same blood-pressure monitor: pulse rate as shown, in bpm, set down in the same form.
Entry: bpm 88
